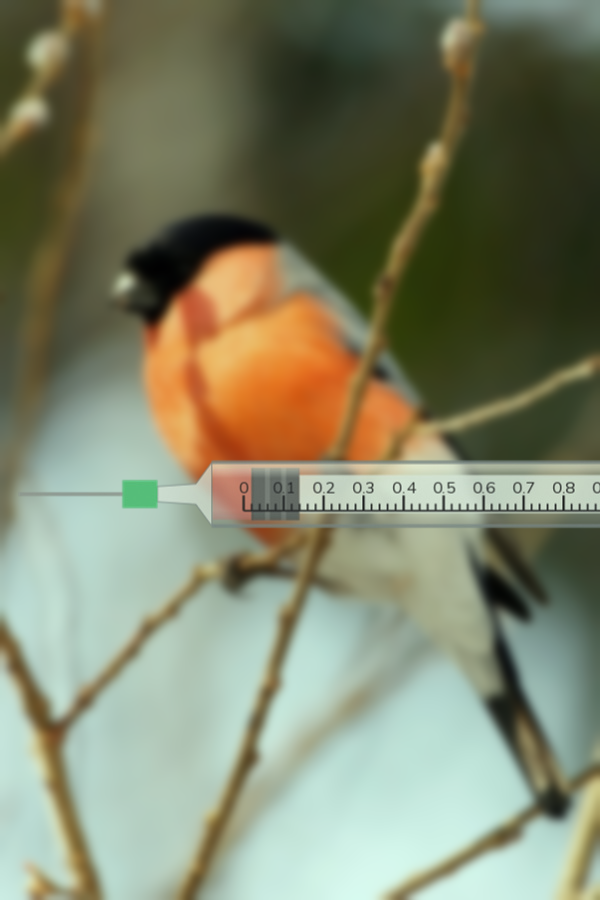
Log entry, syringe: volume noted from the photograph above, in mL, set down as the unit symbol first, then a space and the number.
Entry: mL 0.02
